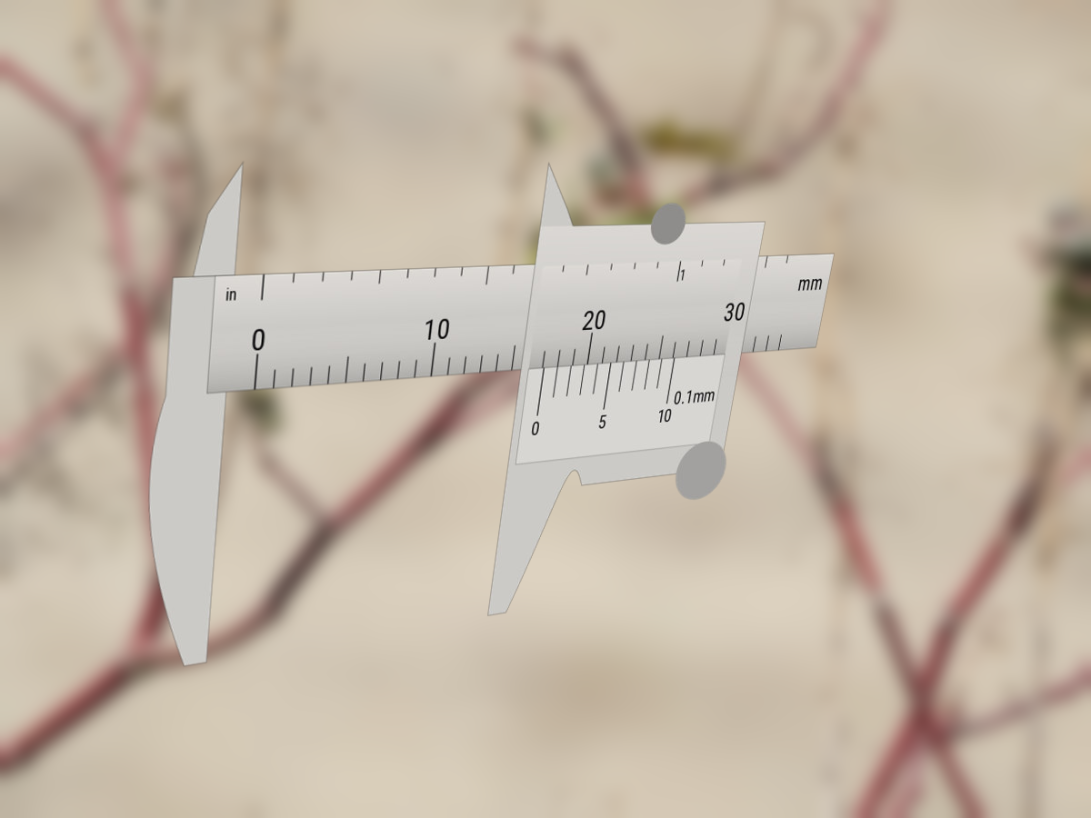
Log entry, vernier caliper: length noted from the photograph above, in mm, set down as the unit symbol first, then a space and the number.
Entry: mm 17.1
